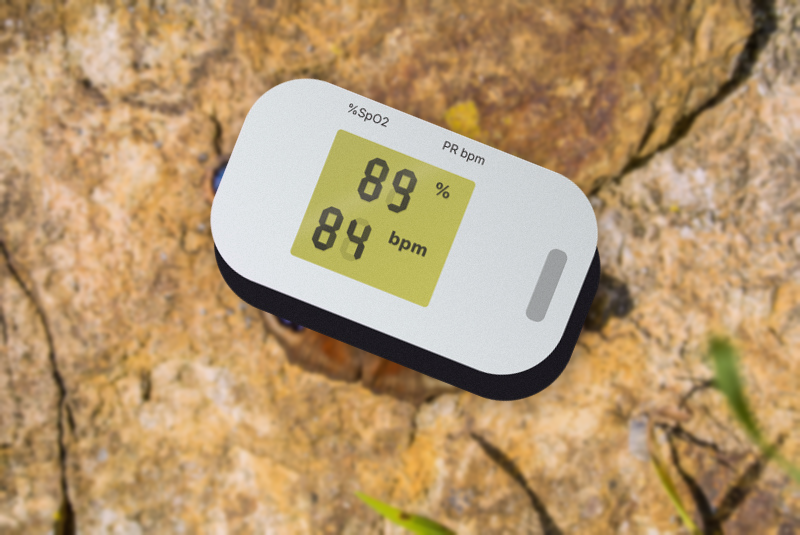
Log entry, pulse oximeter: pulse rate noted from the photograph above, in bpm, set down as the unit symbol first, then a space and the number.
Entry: bpm 84
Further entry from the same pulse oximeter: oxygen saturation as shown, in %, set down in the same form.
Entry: % 89
